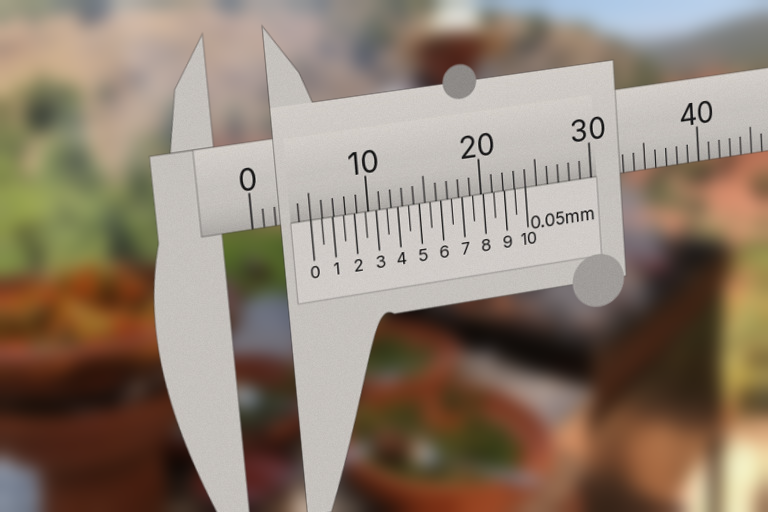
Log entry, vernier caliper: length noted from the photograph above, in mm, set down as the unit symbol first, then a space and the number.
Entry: mm 5.0
